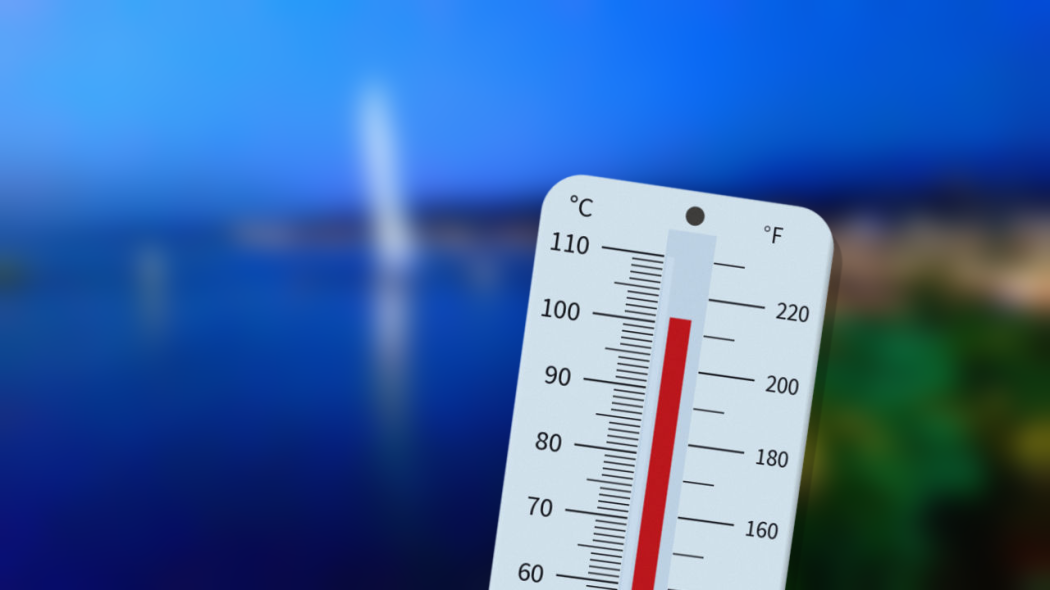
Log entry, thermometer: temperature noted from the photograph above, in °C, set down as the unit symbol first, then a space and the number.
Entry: °C 101
